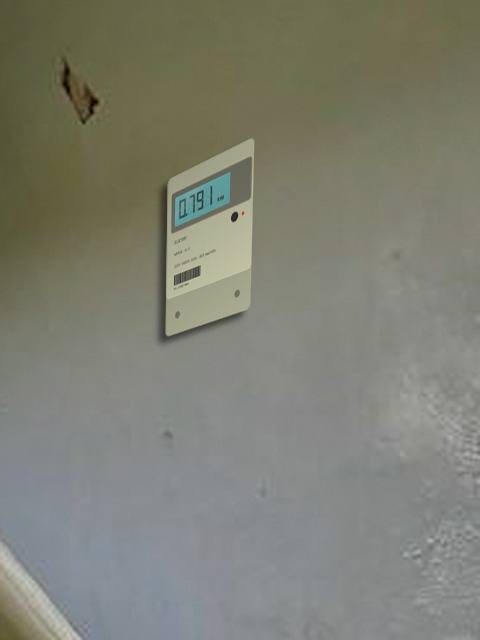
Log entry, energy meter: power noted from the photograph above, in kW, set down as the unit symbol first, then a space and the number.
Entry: kW 0.791
